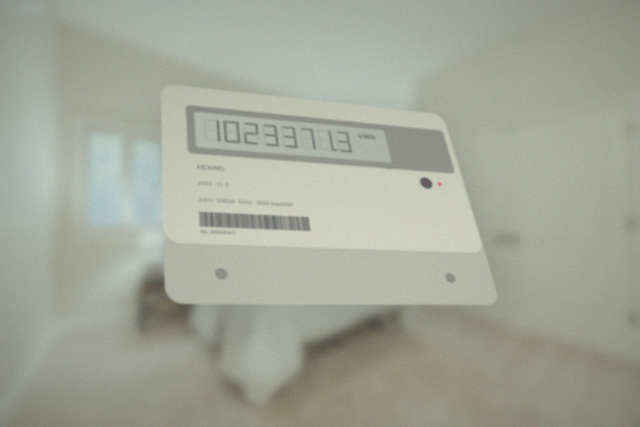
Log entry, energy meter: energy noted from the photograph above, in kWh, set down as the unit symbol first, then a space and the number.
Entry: kWh 1023371.3
